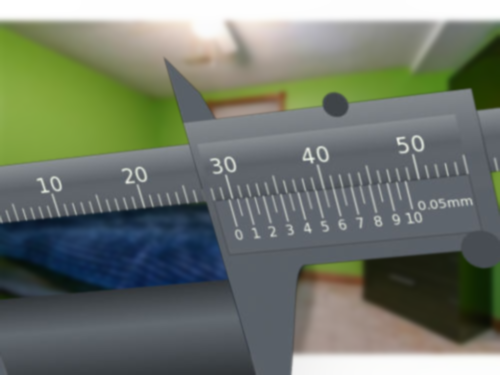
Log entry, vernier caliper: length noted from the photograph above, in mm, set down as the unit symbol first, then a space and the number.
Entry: mm 29.6
